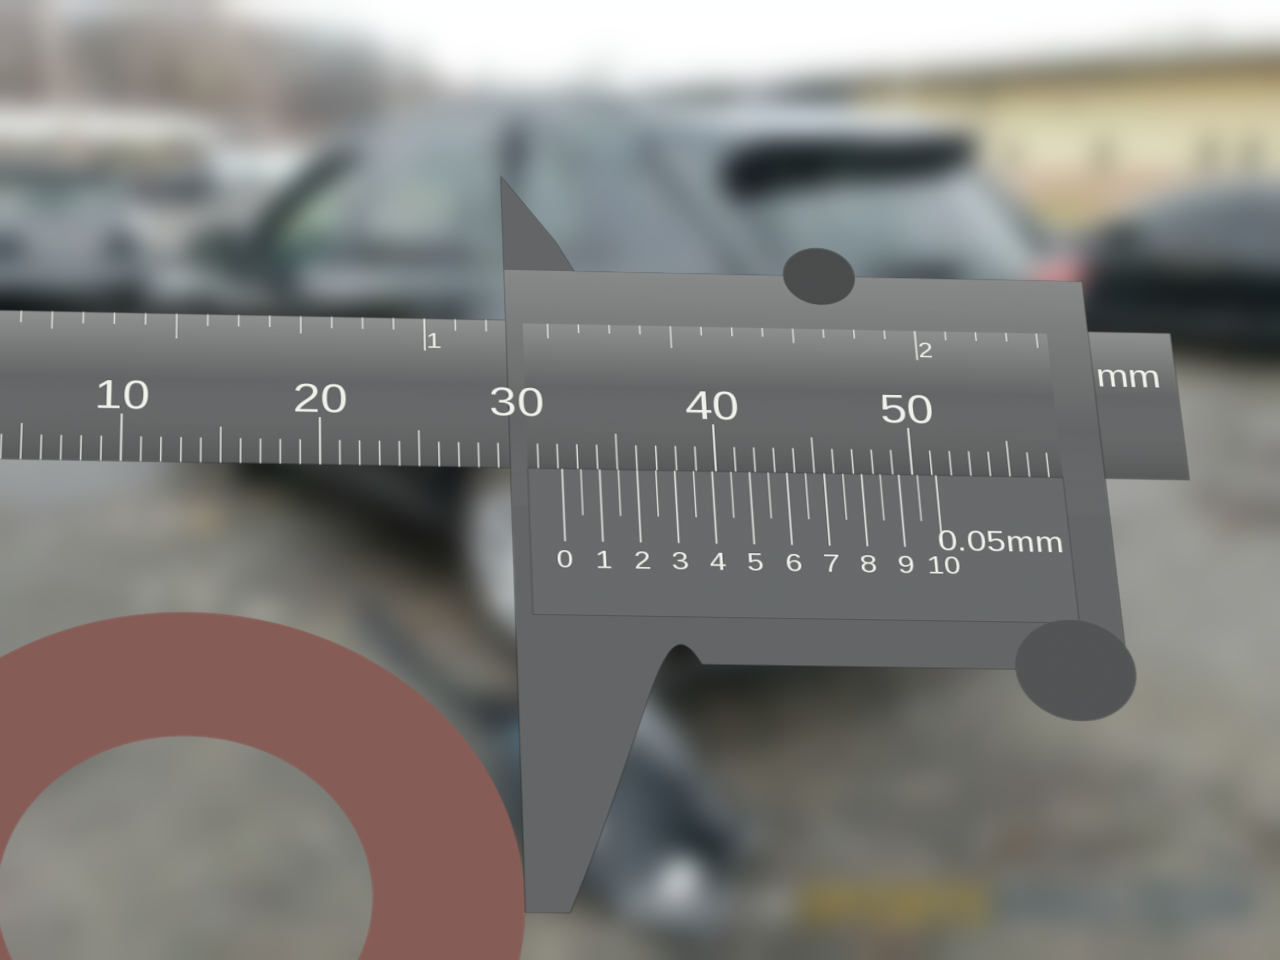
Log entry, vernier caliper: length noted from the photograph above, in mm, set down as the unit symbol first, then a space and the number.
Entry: mm 32.2
